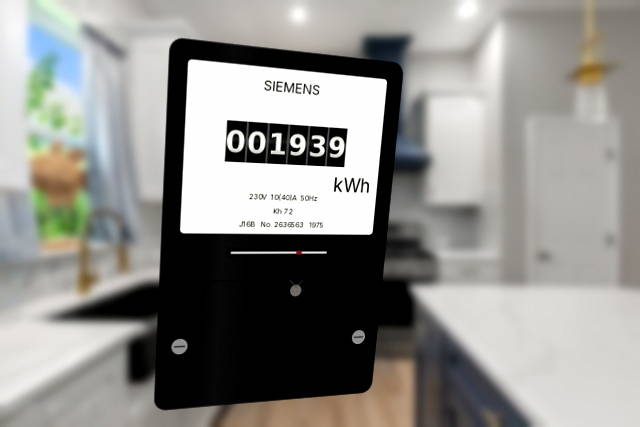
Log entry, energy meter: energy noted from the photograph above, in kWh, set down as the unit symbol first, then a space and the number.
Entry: kWh 1939
